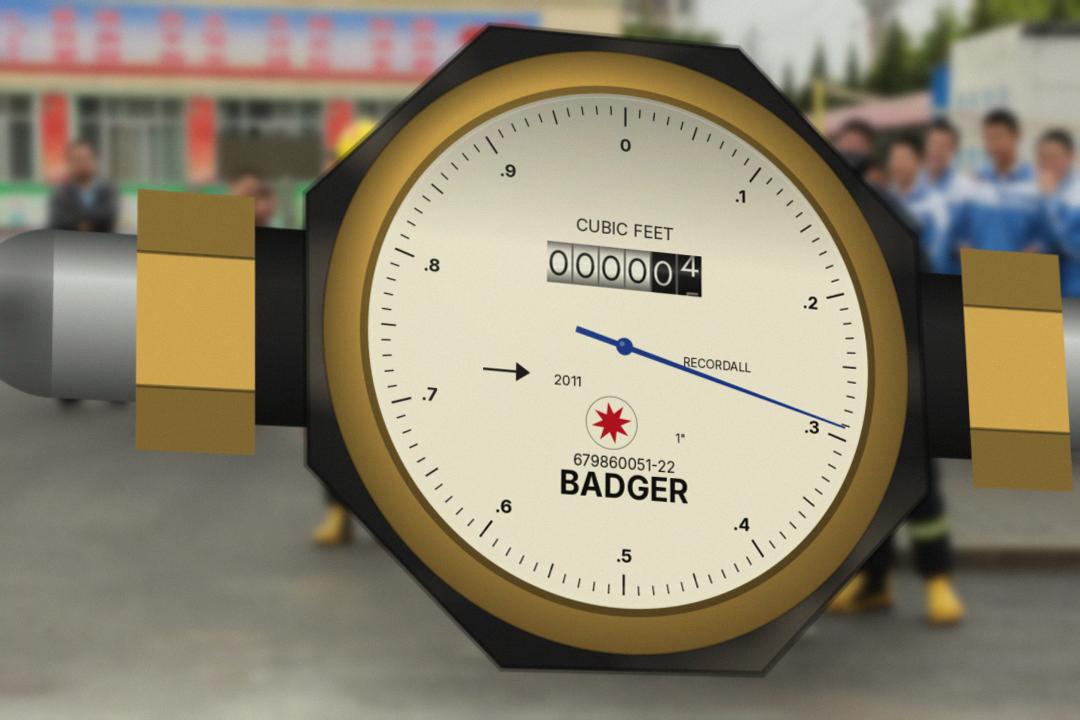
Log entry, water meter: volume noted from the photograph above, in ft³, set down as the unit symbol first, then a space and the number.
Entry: ft³ 4.29
